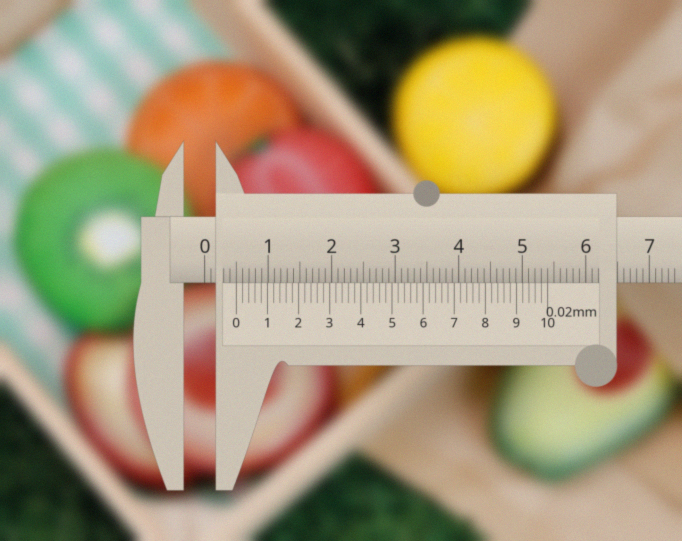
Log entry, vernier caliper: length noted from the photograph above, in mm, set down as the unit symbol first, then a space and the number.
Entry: mm 5.0
